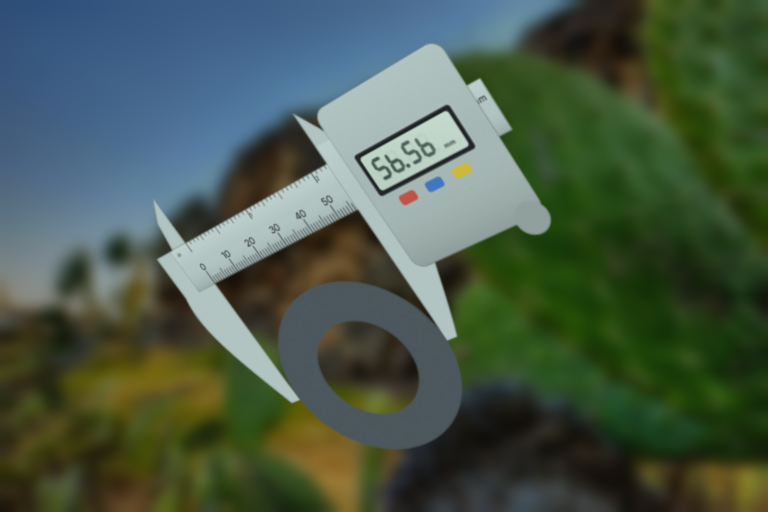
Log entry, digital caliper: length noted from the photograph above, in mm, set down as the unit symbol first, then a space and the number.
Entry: mm 56.56
